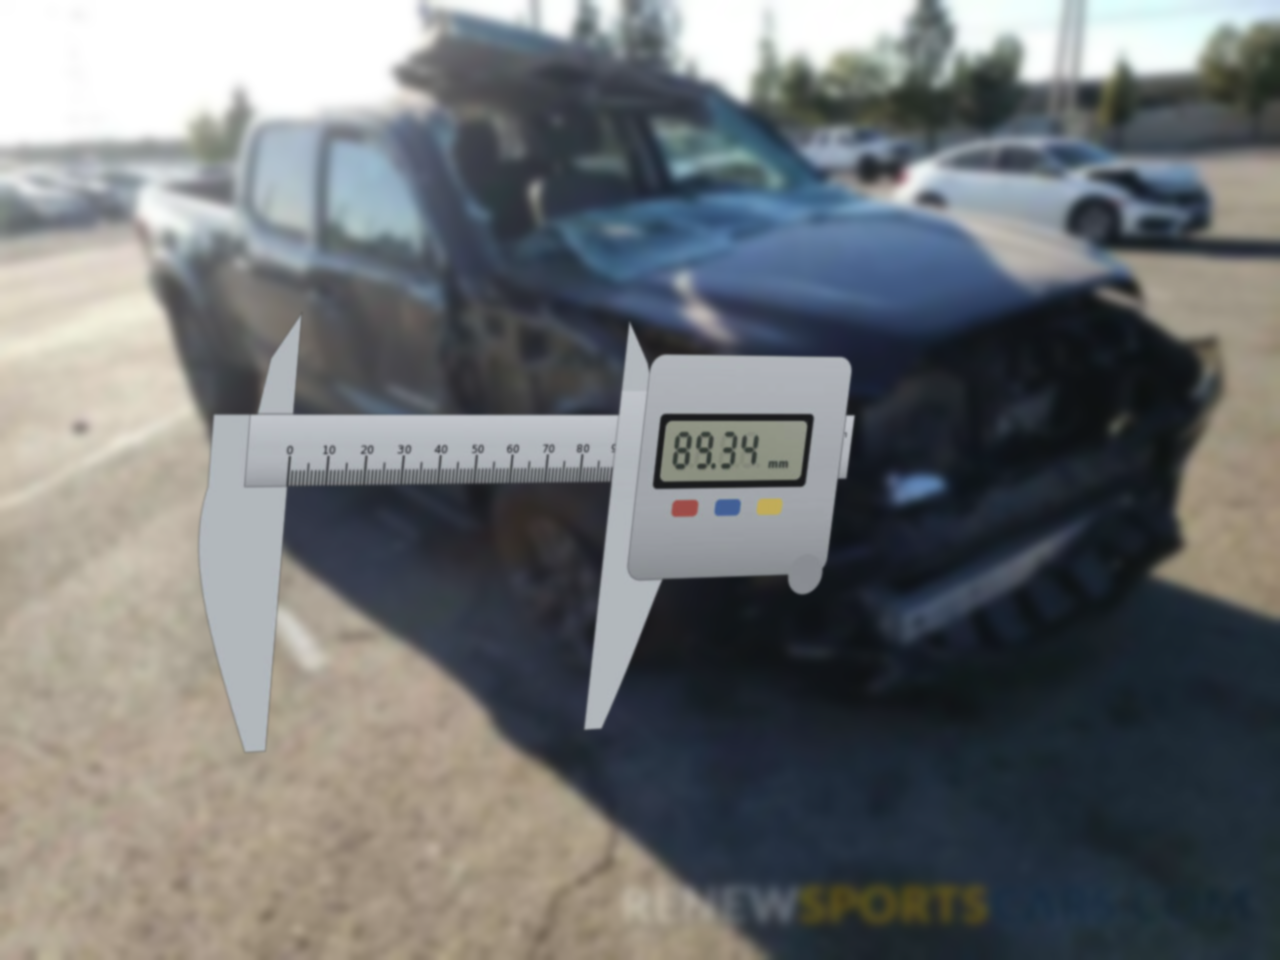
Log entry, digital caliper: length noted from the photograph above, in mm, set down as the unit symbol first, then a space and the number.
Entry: mm 89.34
